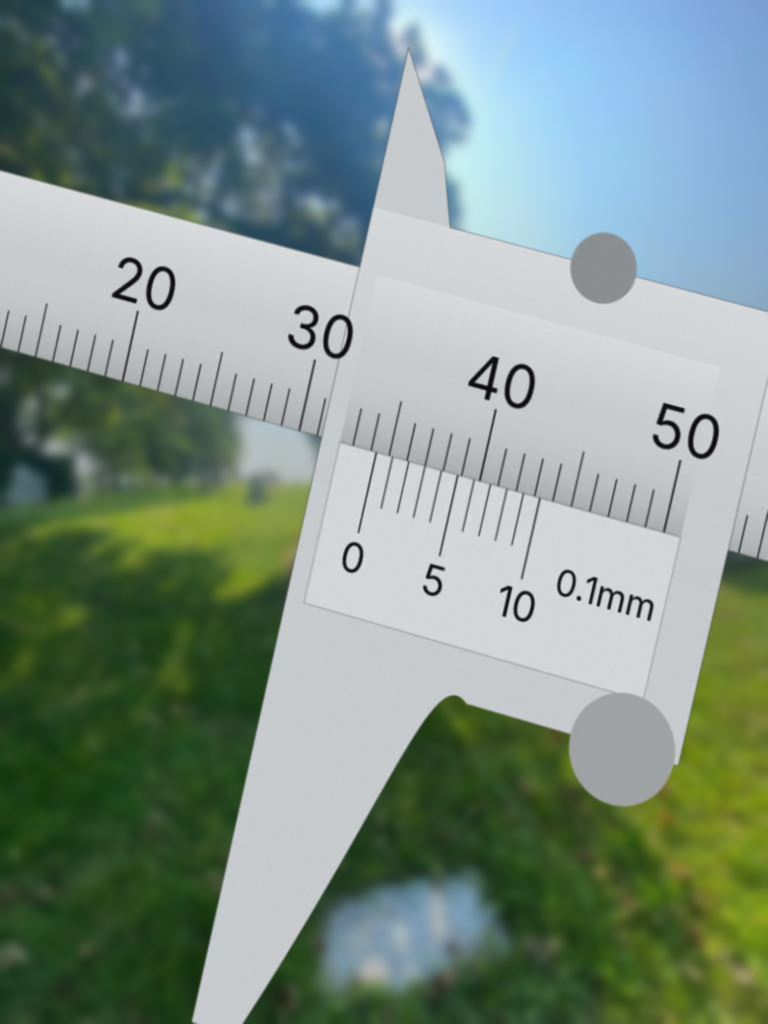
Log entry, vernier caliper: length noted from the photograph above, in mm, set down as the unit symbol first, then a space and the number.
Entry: mm 34.3
